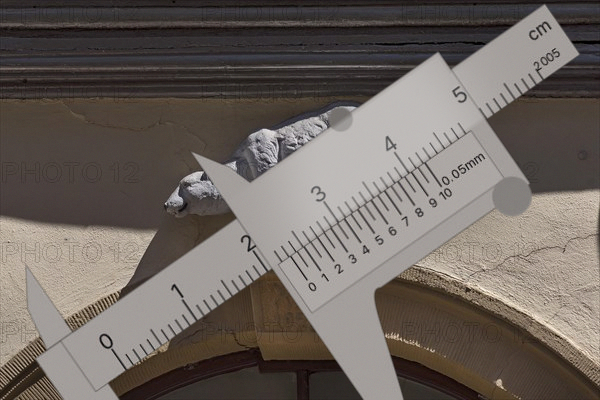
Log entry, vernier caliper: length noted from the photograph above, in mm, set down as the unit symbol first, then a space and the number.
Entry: mm 23.2
